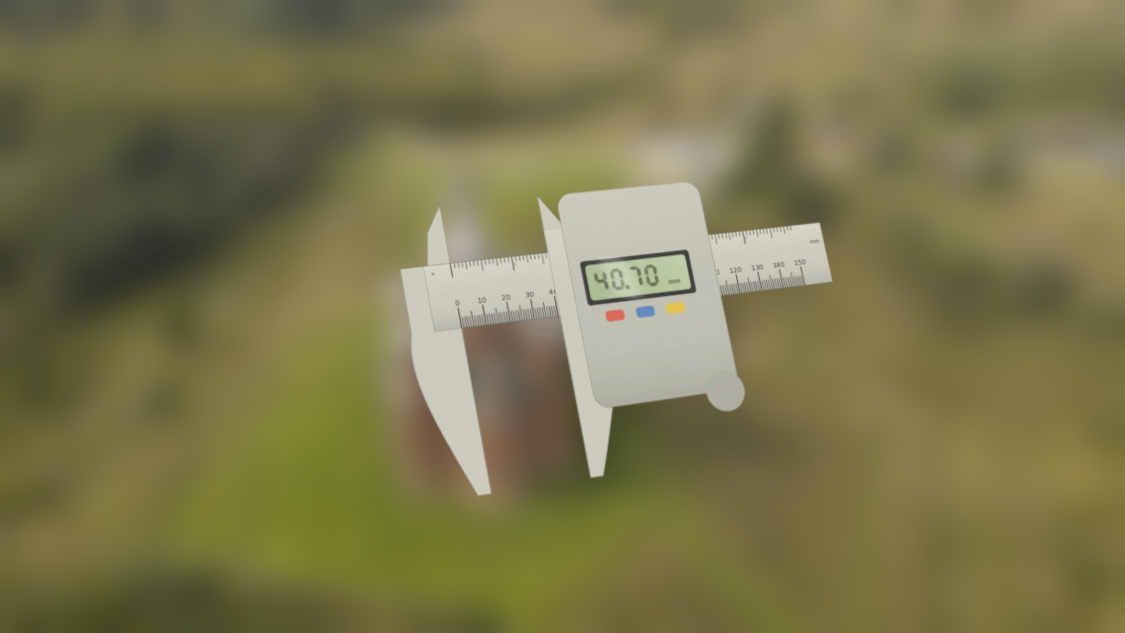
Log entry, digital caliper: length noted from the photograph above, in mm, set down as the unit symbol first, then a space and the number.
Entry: mm 40.70
